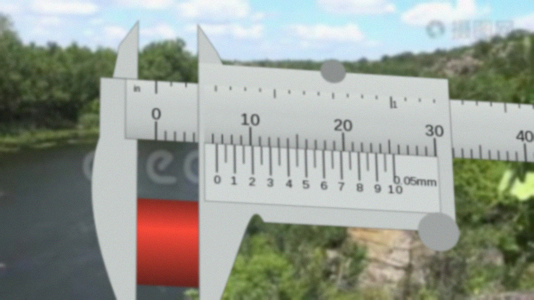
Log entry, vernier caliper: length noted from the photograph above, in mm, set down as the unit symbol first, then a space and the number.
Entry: mm 6.4
